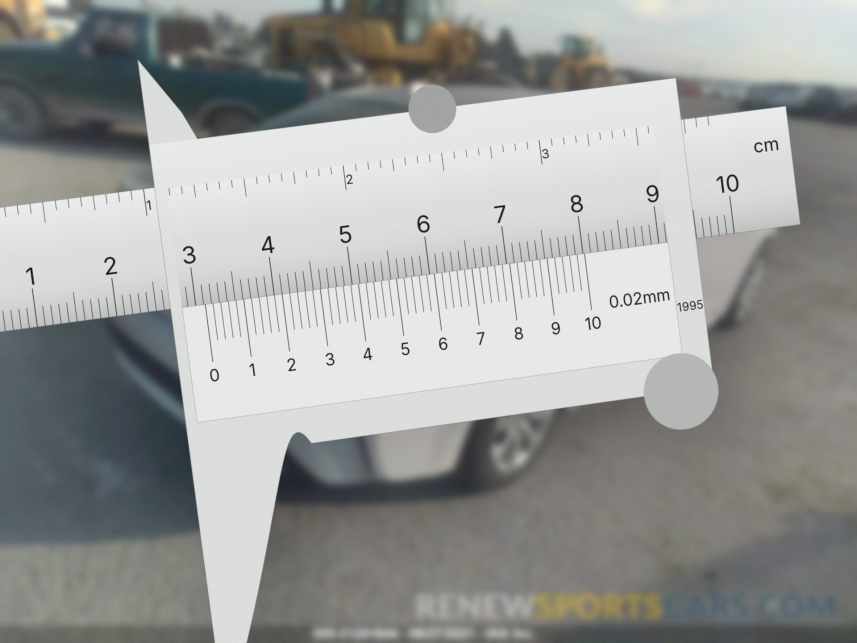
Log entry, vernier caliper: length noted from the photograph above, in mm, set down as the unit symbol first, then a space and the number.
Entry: mm 31.2
